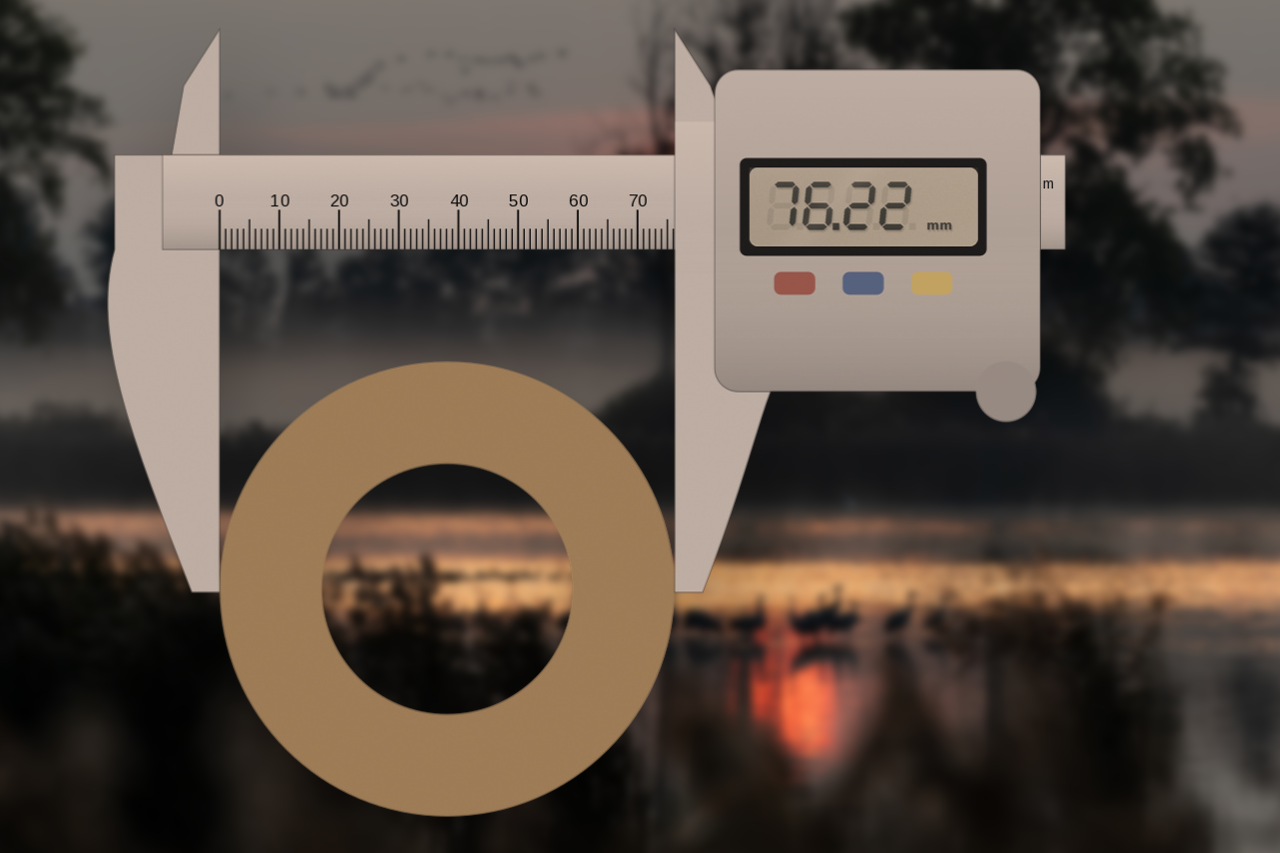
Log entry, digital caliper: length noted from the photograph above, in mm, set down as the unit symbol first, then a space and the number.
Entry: mm 76.22
